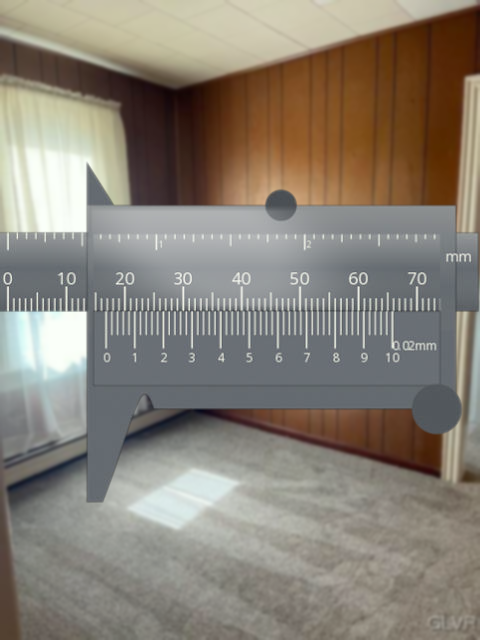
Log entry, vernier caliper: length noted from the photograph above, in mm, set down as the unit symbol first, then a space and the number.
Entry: mm 16.8
